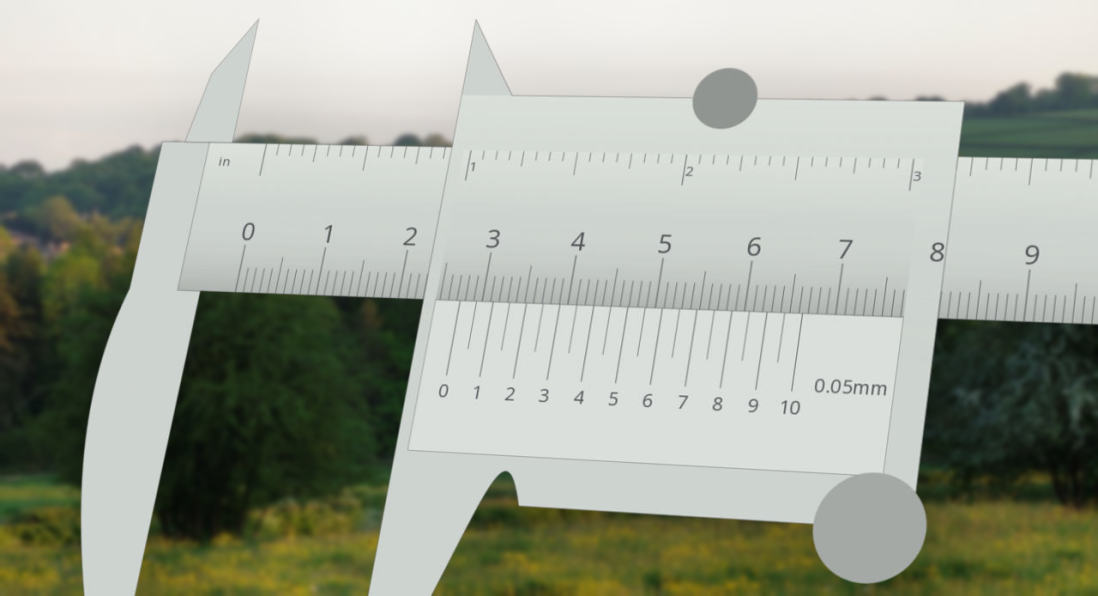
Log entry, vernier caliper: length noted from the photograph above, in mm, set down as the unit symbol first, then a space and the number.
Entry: mm 27.4
